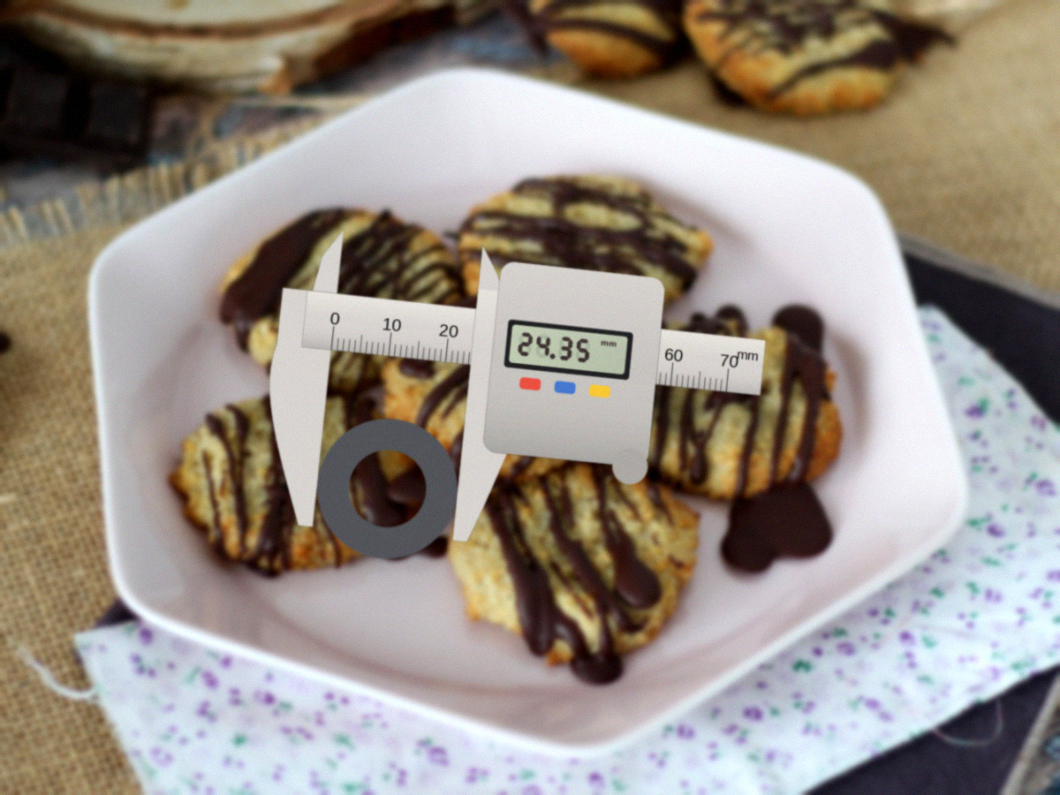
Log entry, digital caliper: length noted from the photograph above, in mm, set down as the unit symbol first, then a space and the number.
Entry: mm 24.35
